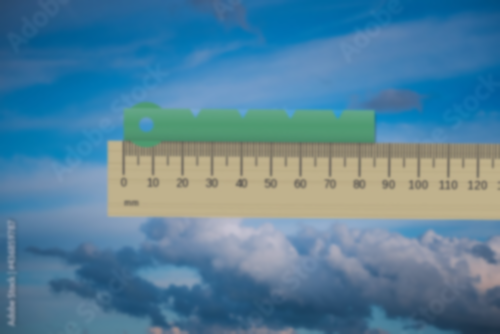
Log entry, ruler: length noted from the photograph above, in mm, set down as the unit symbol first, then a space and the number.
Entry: mm 85
